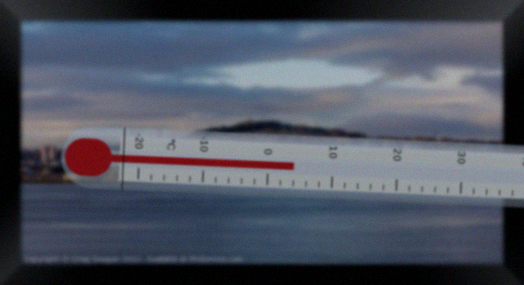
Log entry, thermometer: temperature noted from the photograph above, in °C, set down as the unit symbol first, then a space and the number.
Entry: °C 4
